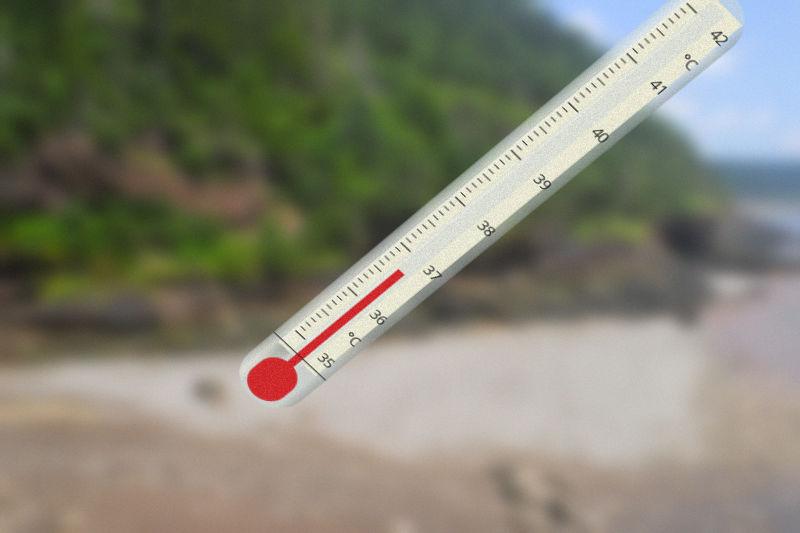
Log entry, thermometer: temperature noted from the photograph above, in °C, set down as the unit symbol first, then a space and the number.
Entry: °C 36.7
